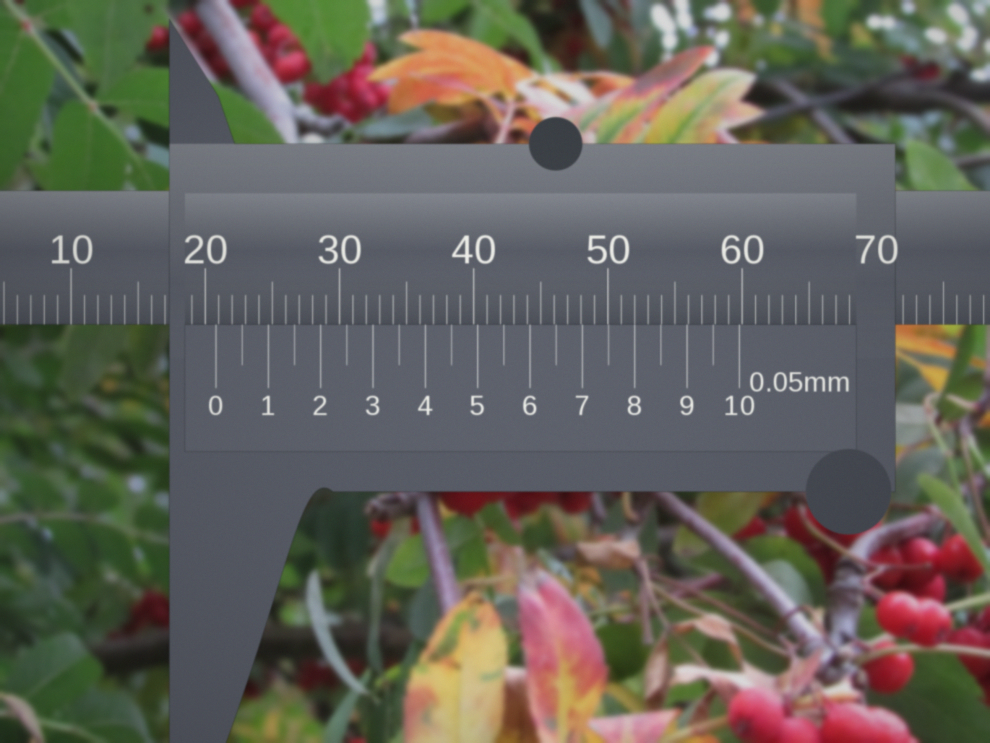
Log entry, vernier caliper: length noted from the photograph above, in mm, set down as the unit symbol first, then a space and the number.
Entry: mm 20.8
